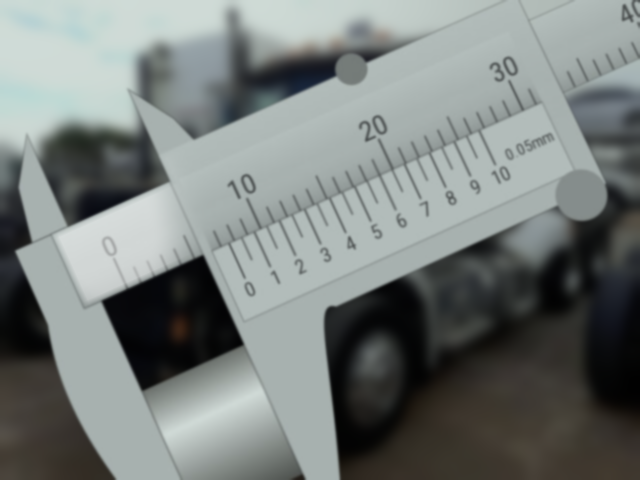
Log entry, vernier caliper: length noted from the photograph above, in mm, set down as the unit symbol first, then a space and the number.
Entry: mm 7.6
